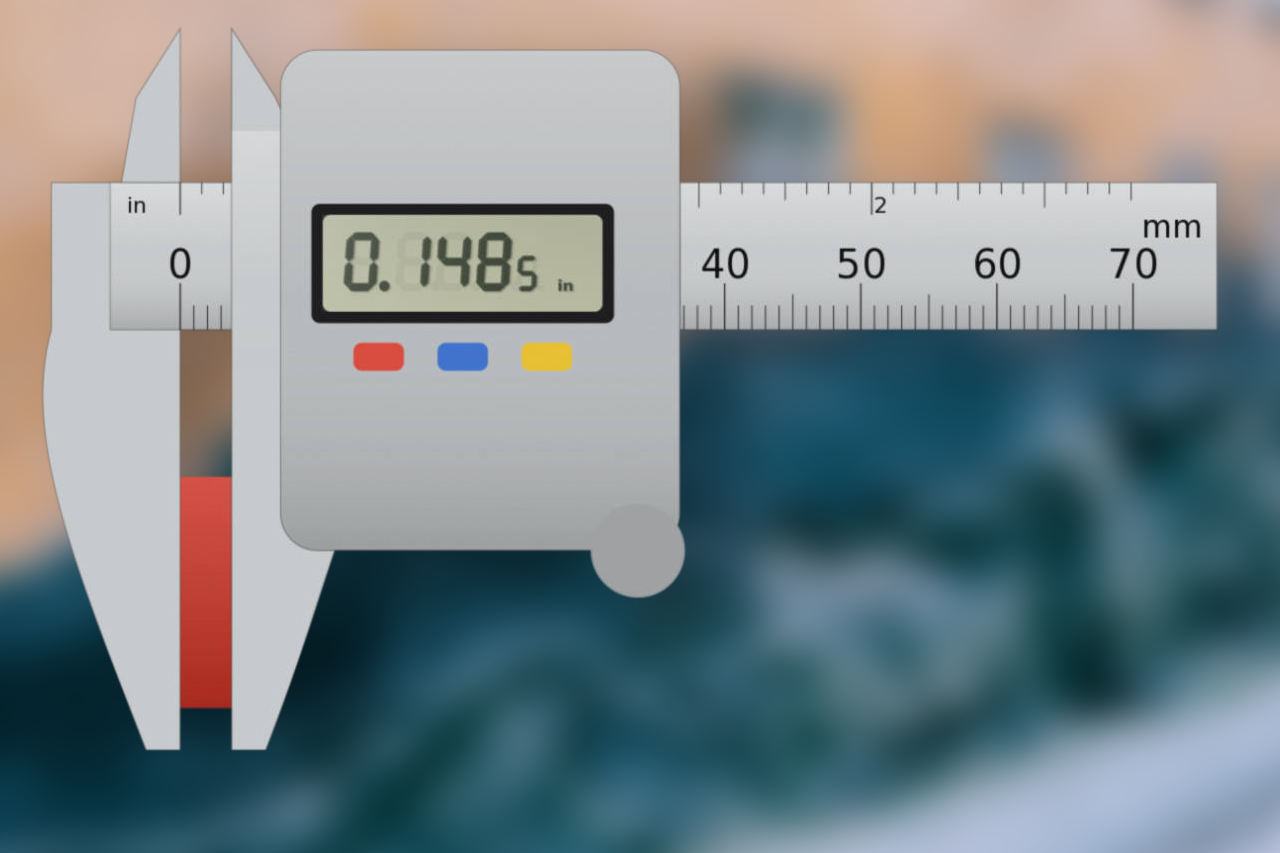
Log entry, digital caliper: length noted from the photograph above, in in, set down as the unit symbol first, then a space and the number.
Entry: in 0.1485
